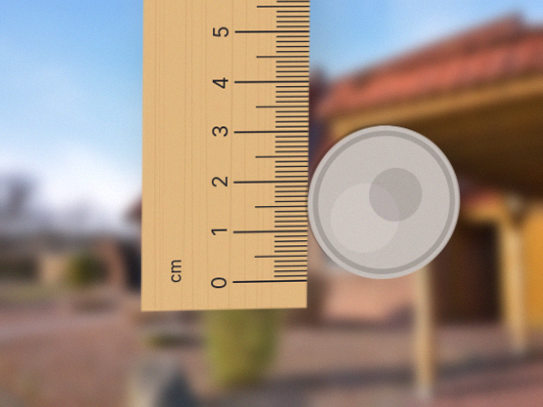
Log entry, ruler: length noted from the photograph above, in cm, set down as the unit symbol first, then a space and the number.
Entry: cm 3.1
